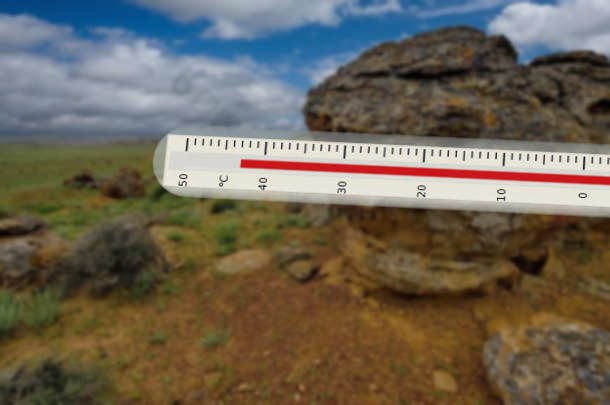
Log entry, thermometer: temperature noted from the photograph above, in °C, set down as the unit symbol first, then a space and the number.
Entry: °C 43
